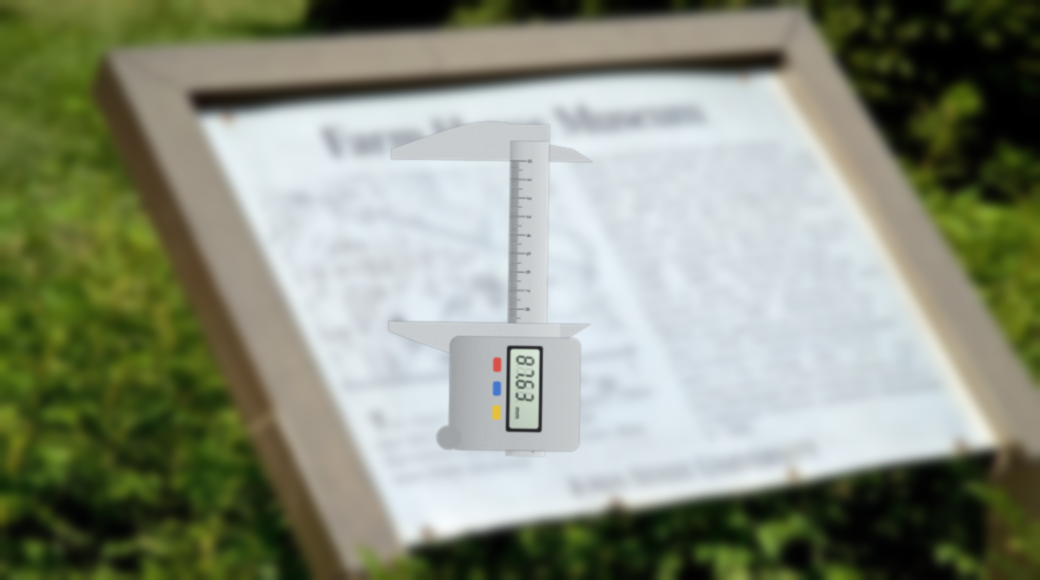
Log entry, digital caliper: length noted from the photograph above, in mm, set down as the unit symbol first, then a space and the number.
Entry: mm 87.63
